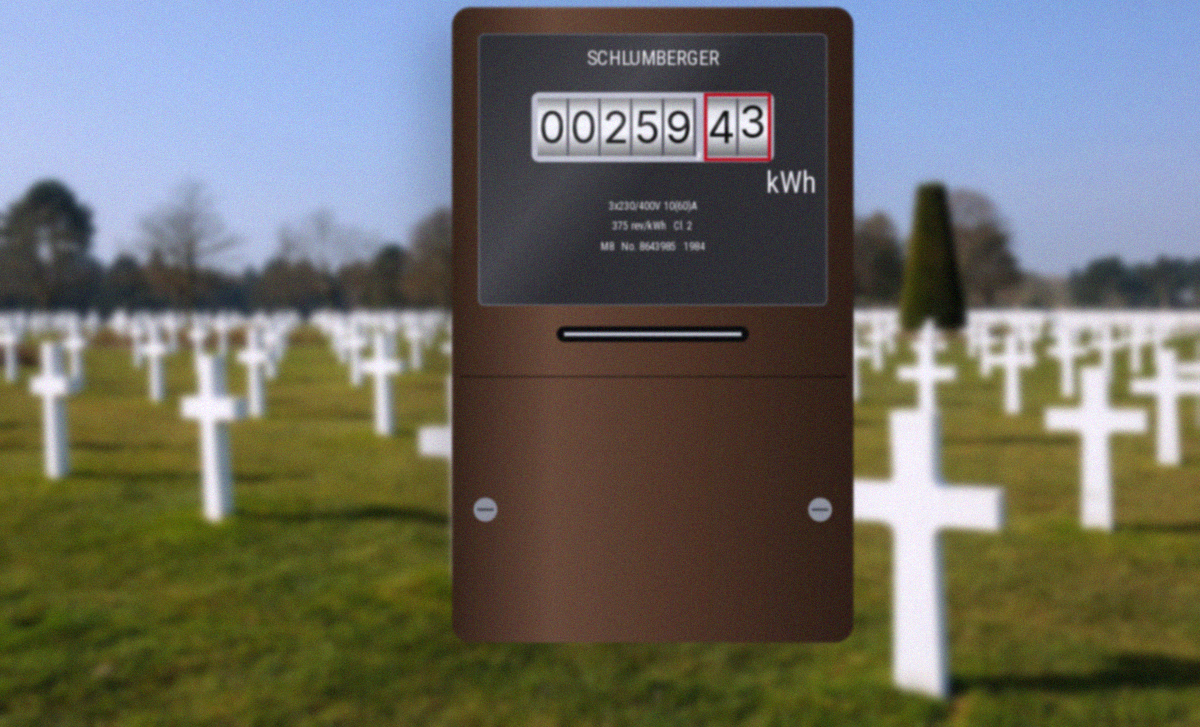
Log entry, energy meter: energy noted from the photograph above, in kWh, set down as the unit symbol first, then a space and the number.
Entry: kWh 259.43
